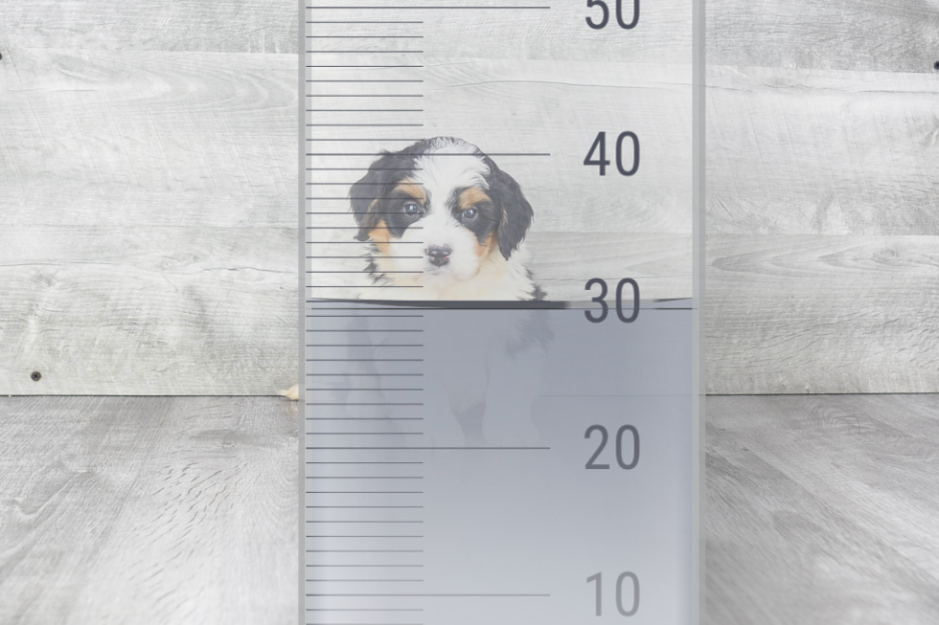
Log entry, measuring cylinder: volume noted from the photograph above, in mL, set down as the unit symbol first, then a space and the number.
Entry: mL 29.5
